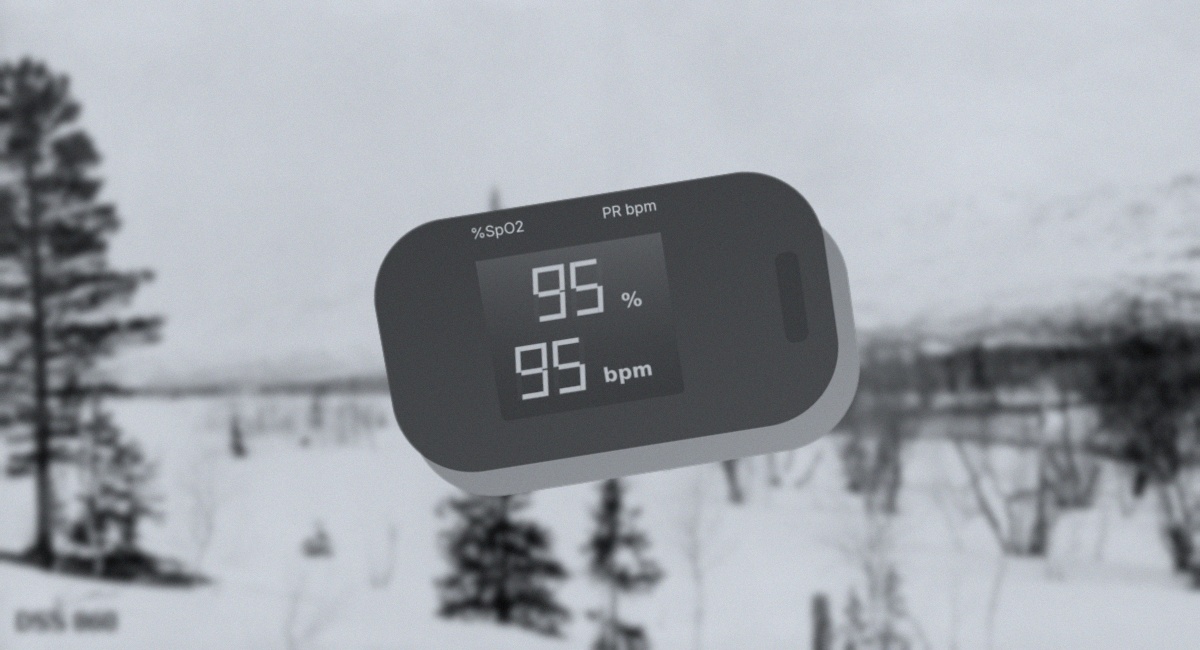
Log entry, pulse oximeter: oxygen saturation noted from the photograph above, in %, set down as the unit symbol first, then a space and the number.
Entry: % 95
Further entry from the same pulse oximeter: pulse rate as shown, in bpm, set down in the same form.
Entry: bpm 95
